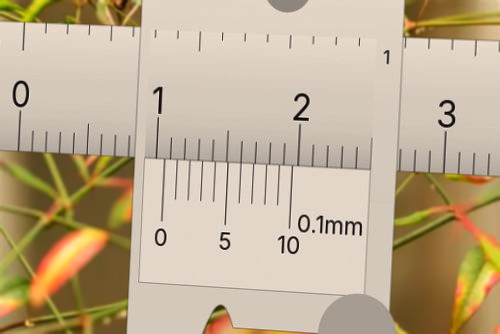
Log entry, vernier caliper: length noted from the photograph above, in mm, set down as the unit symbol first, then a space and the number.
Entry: mm 10.6
